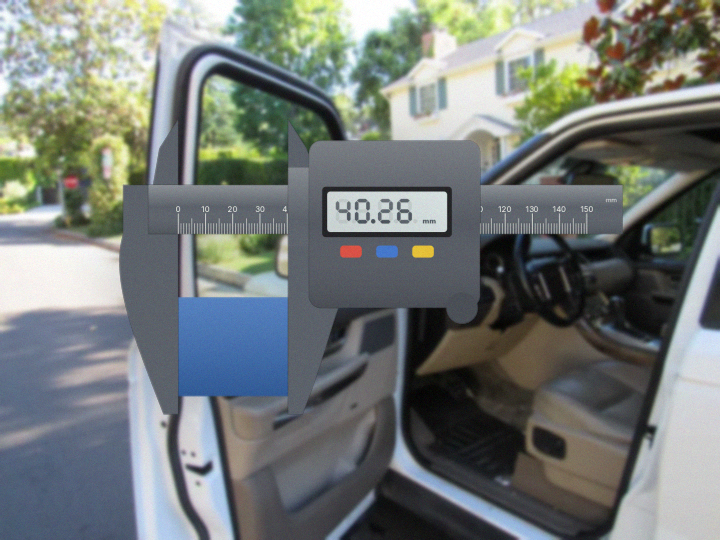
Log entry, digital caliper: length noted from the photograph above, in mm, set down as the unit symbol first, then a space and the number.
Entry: mm 40.26
